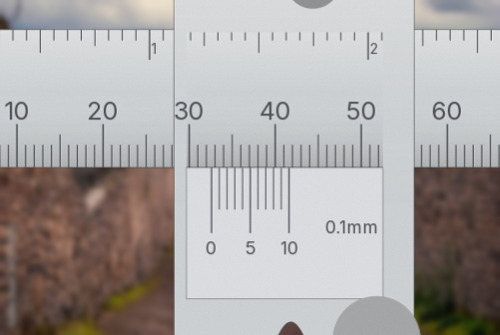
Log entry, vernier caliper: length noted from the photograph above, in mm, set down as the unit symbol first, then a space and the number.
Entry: mm 32.6
